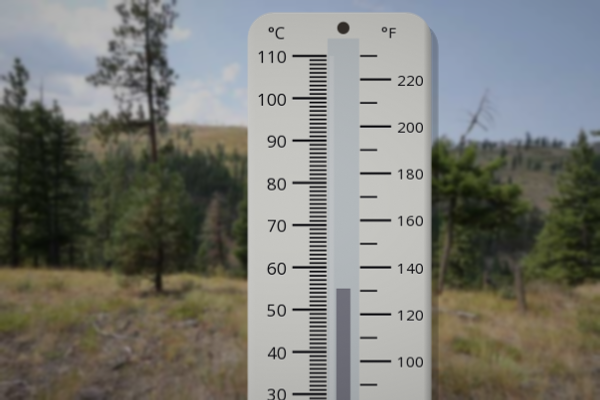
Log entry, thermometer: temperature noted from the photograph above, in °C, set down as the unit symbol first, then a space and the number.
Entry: °C 55
